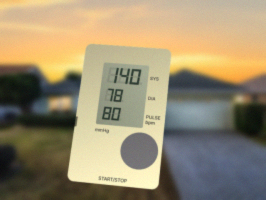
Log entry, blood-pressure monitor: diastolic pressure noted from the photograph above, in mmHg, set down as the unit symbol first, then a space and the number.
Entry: mmHg 78
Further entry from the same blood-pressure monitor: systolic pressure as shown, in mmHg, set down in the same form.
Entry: mmHg 140
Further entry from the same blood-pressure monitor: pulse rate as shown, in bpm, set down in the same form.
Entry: bpm 80
